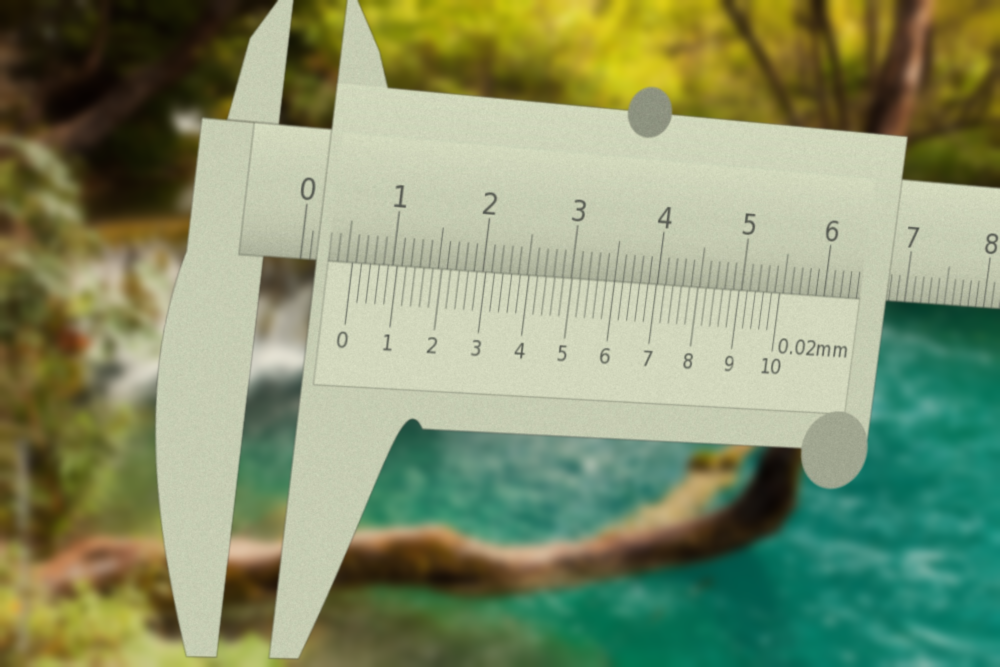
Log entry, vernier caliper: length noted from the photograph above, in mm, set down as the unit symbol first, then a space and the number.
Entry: mm 5.6
